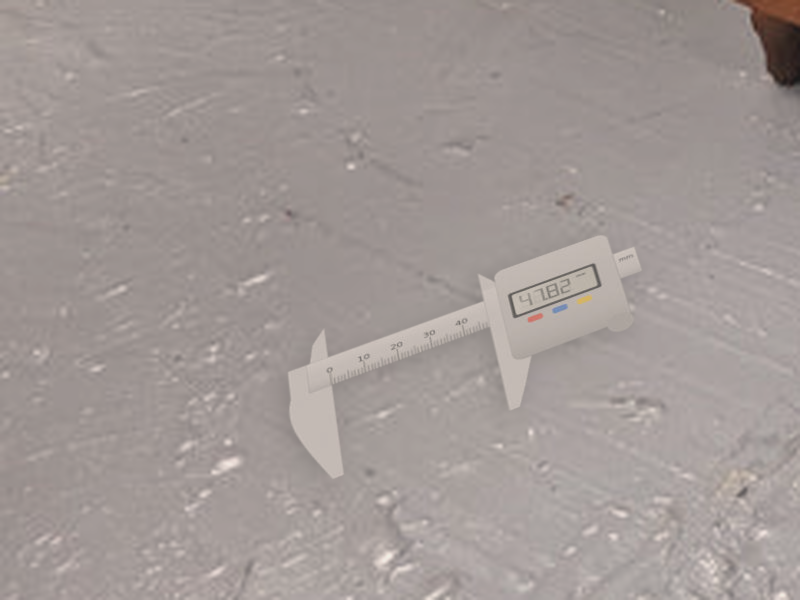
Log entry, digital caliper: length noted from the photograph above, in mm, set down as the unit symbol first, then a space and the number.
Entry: mm 47.82
